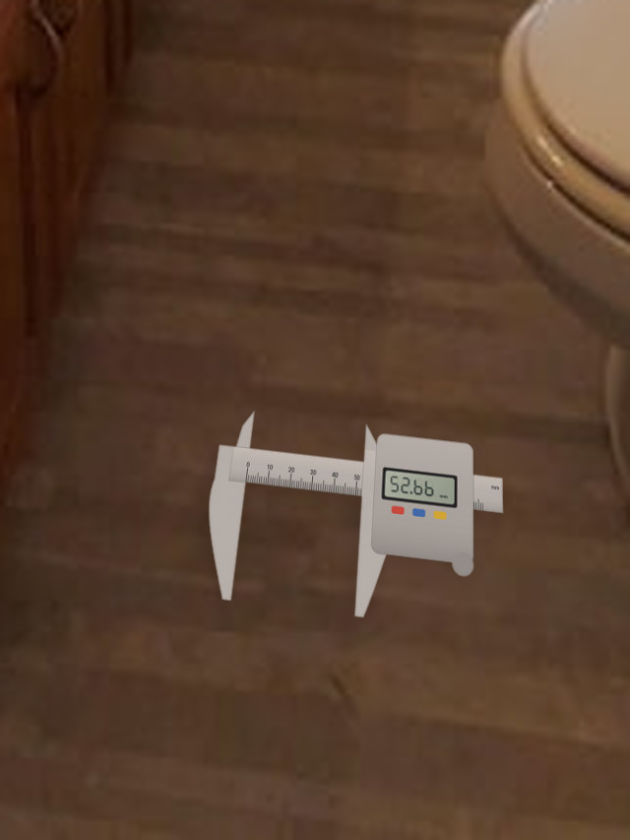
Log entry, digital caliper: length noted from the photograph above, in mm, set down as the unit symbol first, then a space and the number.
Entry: mm 52.66
